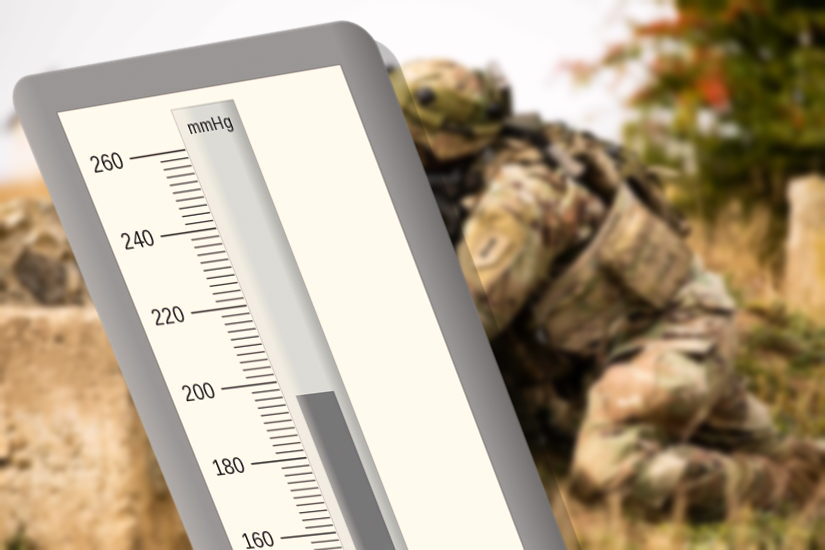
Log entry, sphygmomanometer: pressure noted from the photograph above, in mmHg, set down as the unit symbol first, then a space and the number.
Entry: mmHg 196
